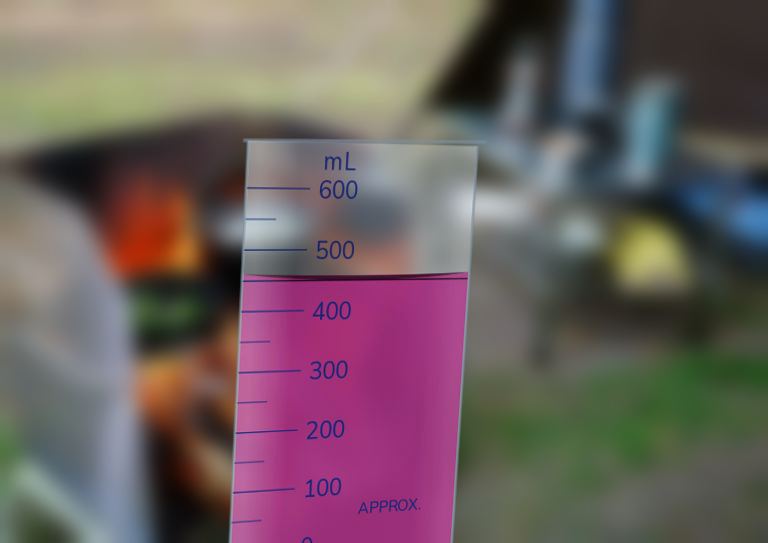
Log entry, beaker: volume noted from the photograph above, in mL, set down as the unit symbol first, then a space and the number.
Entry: mL 450
